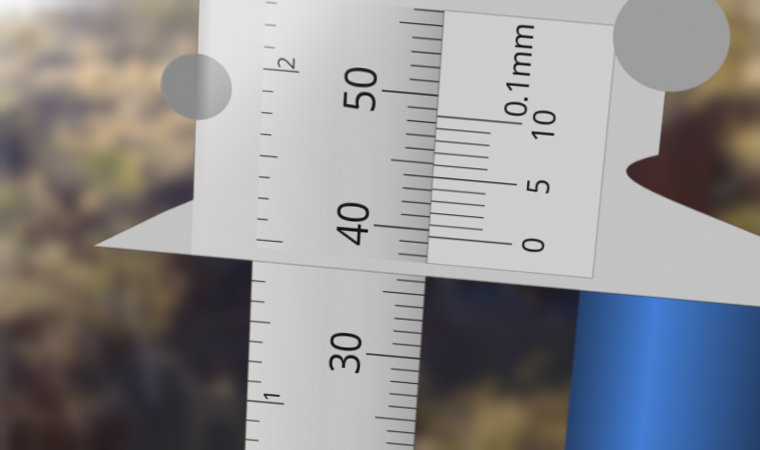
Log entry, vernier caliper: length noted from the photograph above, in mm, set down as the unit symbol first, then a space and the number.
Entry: mm 39.5
